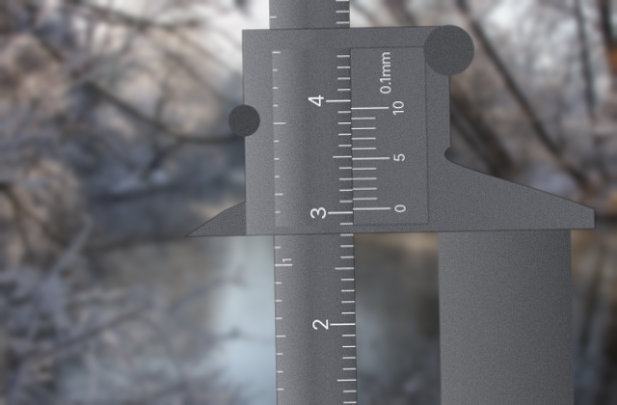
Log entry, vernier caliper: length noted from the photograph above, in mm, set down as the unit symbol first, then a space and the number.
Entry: mm 30.3
